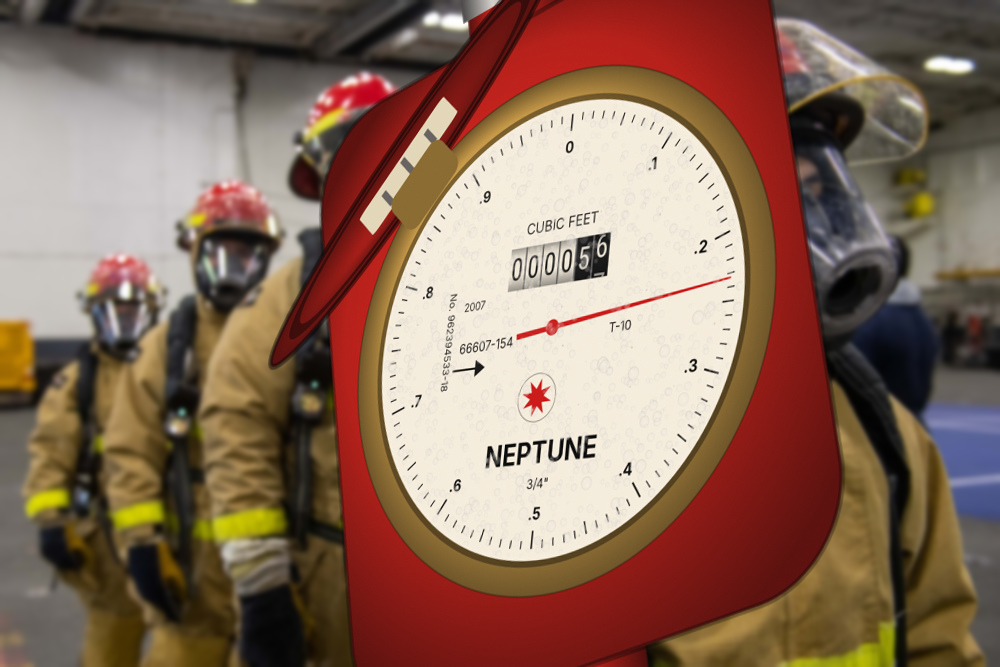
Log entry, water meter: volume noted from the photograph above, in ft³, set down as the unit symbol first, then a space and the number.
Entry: ft³ 56.23
